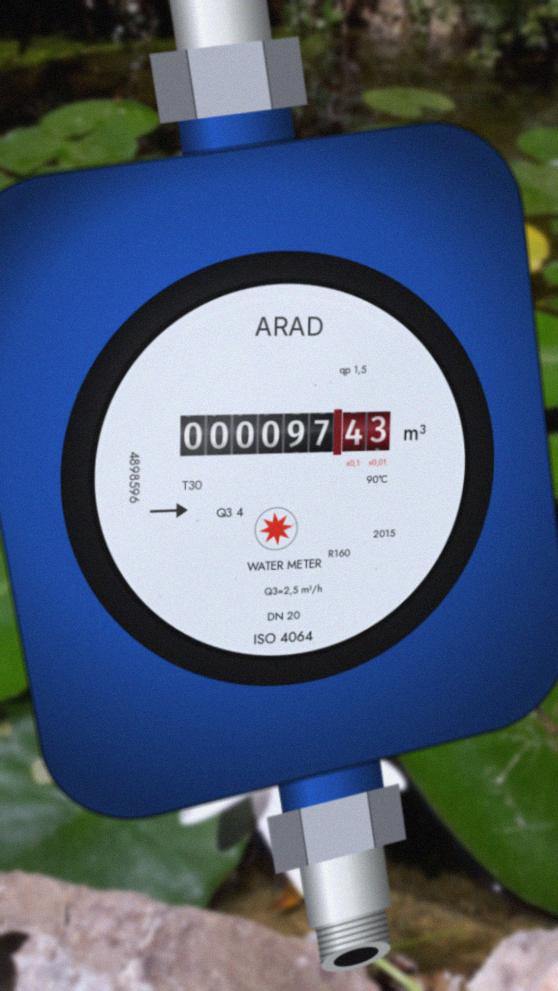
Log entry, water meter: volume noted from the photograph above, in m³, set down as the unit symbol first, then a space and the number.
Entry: m³ 97.43
